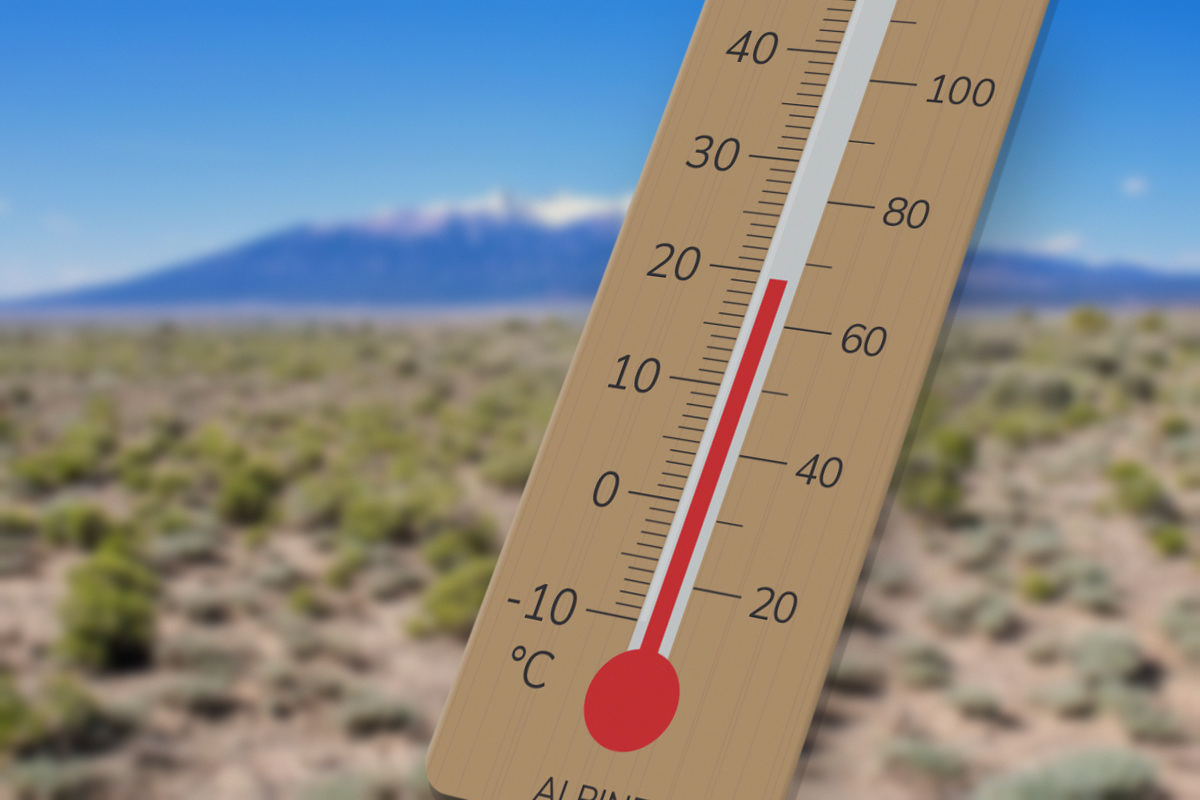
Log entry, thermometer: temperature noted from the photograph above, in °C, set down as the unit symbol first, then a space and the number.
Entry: °C 19.5
